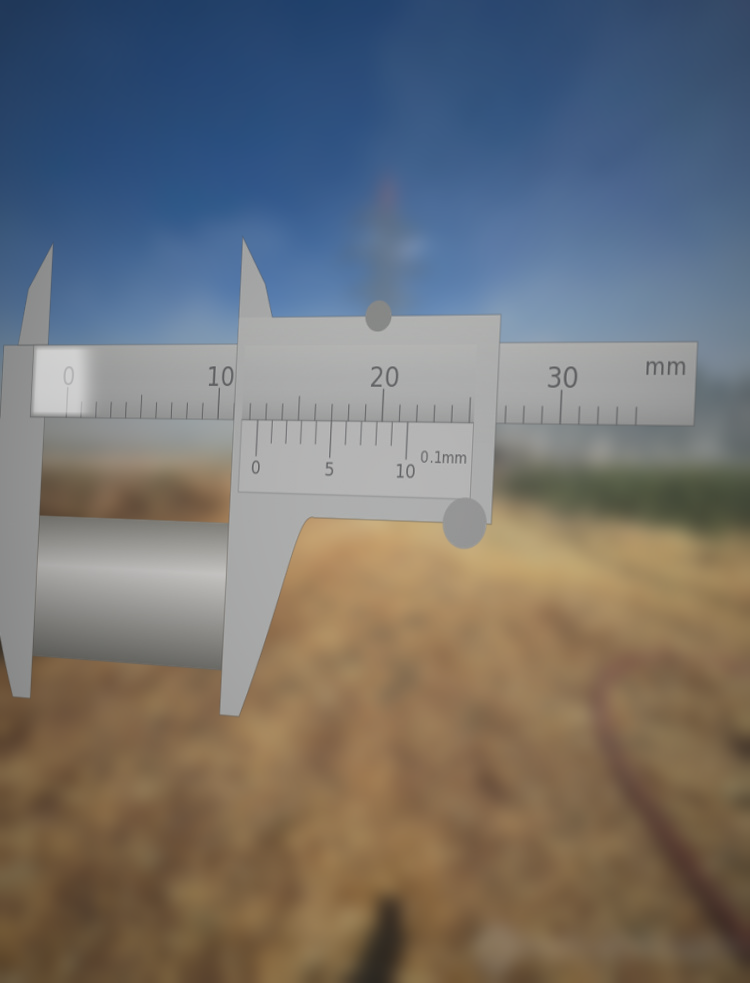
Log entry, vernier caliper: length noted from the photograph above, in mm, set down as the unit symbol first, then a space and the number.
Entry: mm 12.5
